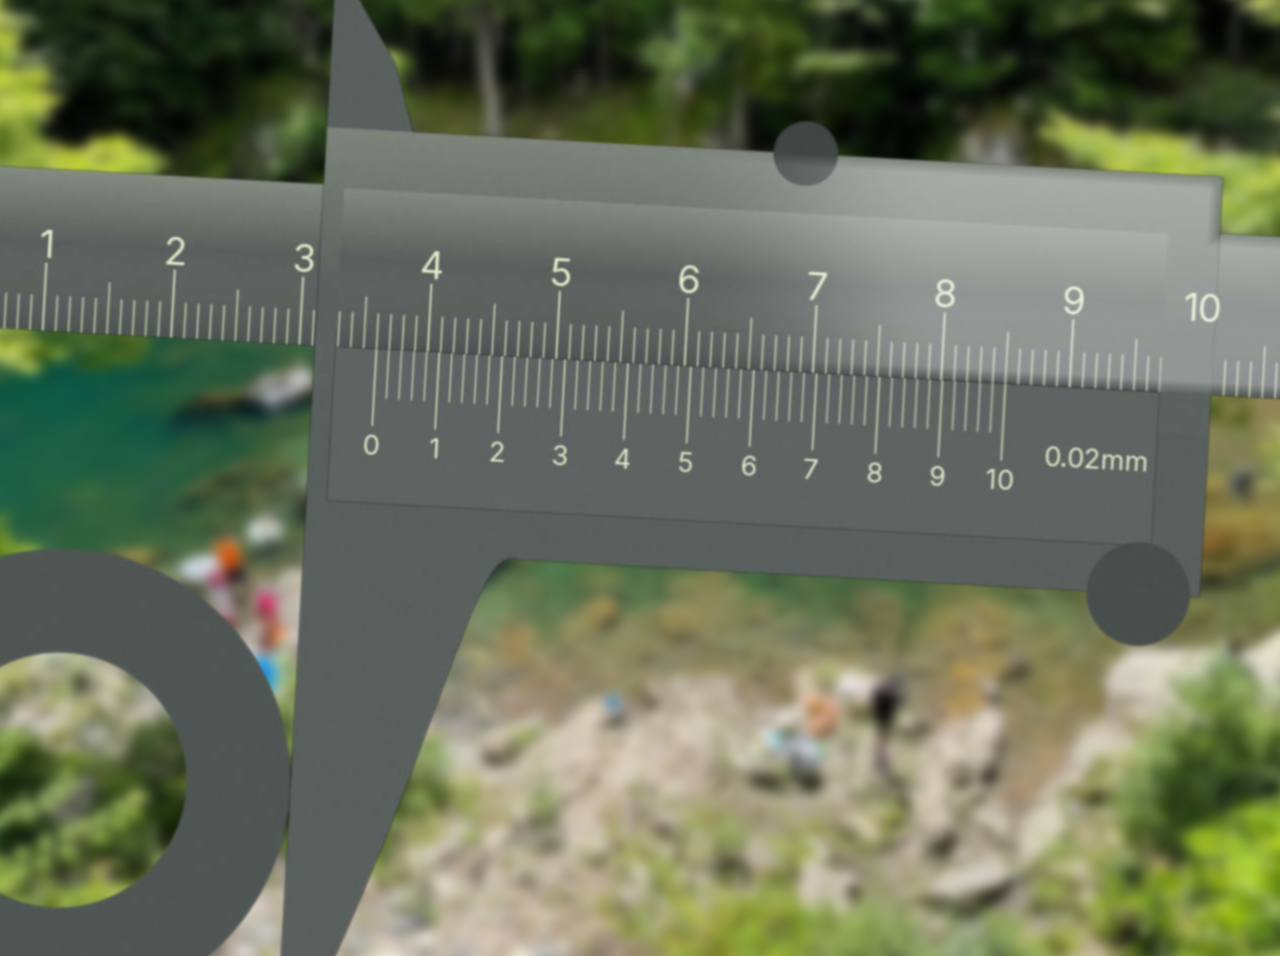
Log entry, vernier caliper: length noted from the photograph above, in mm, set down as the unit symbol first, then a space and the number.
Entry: mm 36.0
